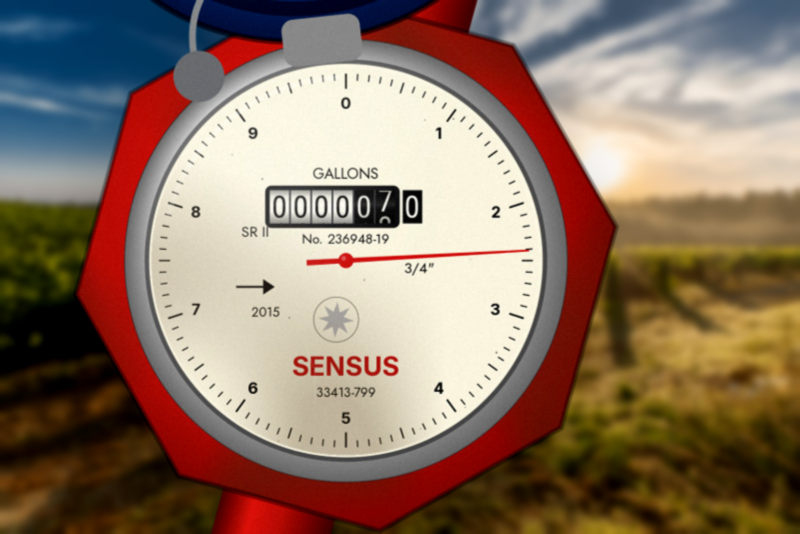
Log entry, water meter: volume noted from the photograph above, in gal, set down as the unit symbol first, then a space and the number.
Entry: gal 72.4
